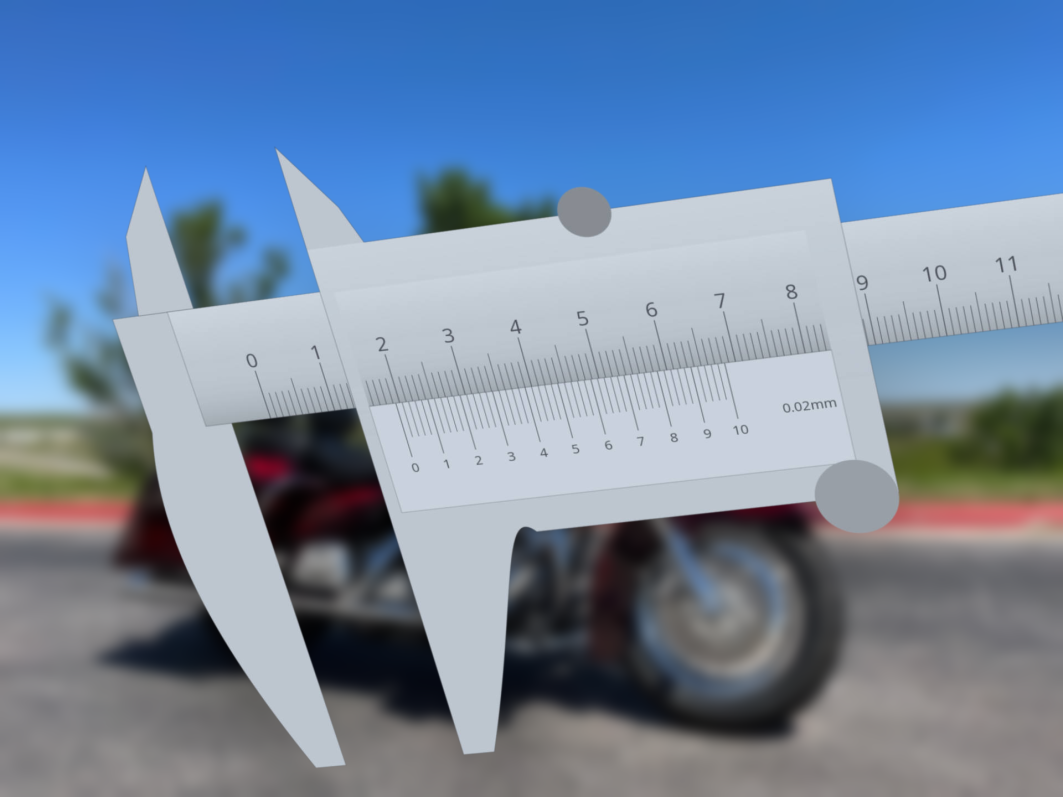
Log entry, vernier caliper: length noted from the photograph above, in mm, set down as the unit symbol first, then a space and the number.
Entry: mm 19.4
